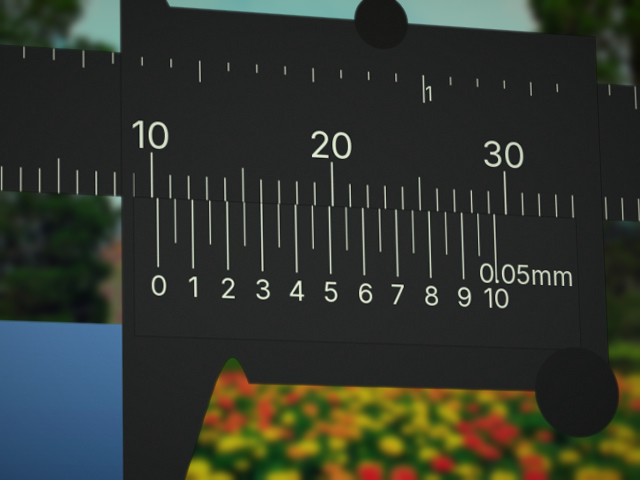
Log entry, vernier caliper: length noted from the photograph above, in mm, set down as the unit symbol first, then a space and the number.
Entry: mm 10.3
